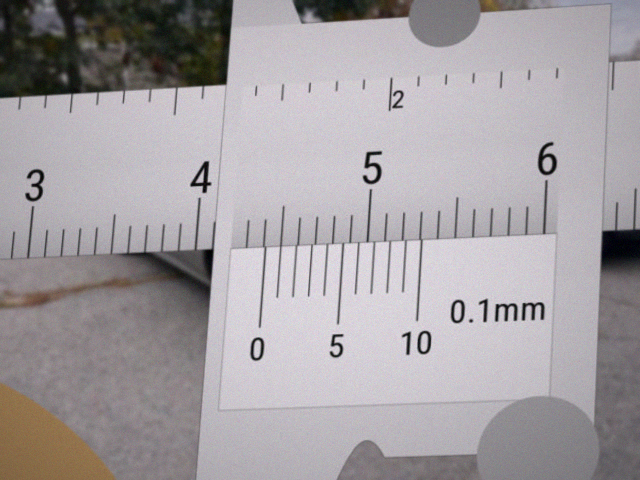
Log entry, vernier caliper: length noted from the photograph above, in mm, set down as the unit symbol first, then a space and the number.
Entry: mm 44.1
